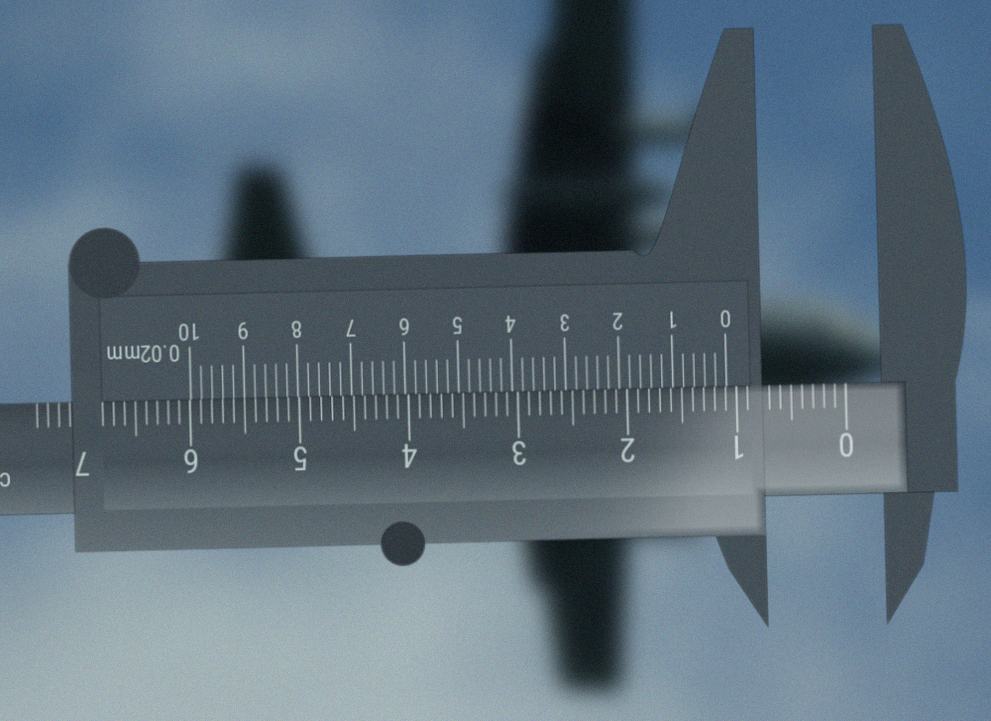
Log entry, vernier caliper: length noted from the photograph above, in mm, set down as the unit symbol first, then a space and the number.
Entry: mm 10.9
